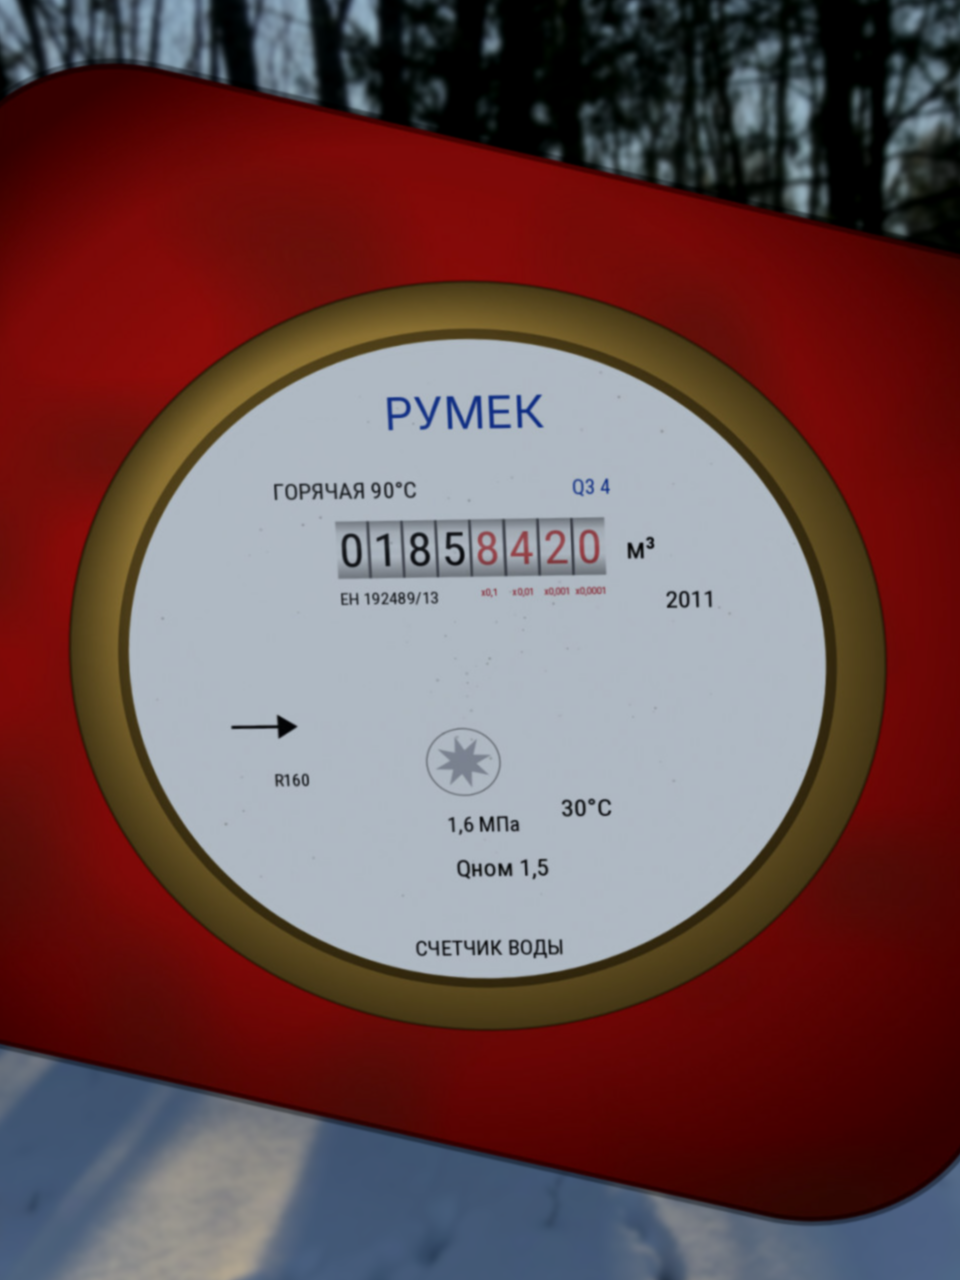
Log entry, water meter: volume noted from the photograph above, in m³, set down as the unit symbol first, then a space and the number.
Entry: m³ 185.8420
